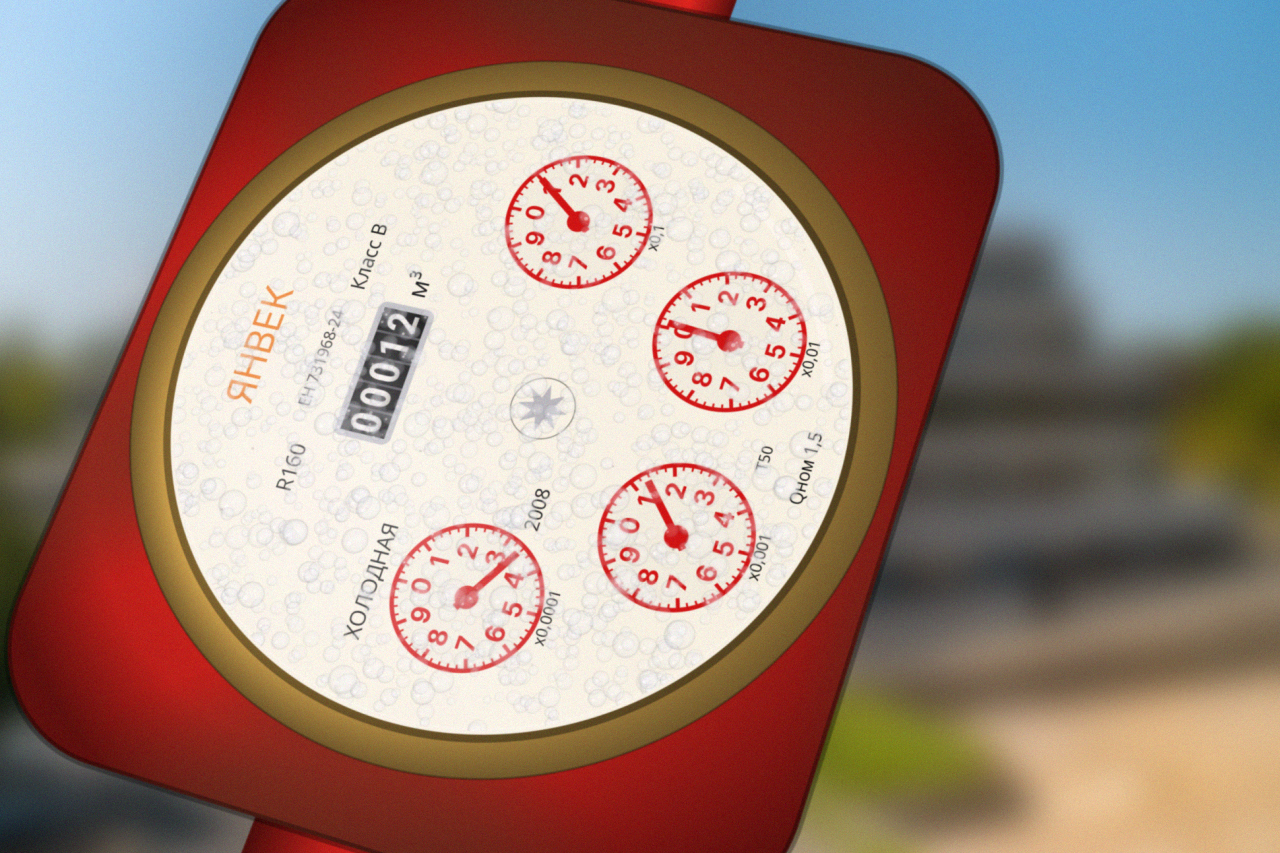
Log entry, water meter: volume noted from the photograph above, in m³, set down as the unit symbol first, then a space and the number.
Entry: m³ 12.1013
